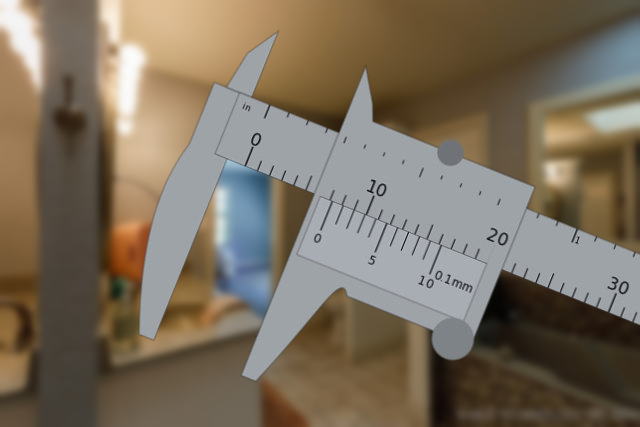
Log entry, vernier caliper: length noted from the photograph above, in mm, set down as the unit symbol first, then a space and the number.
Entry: mm 7.2
